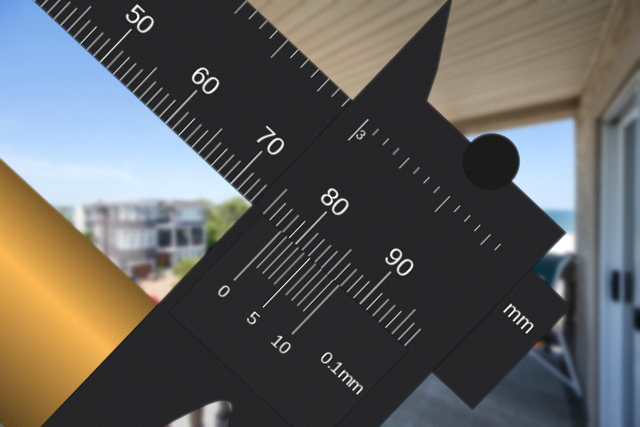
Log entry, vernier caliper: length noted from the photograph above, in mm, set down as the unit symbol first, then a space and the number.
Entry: mm 77.8
